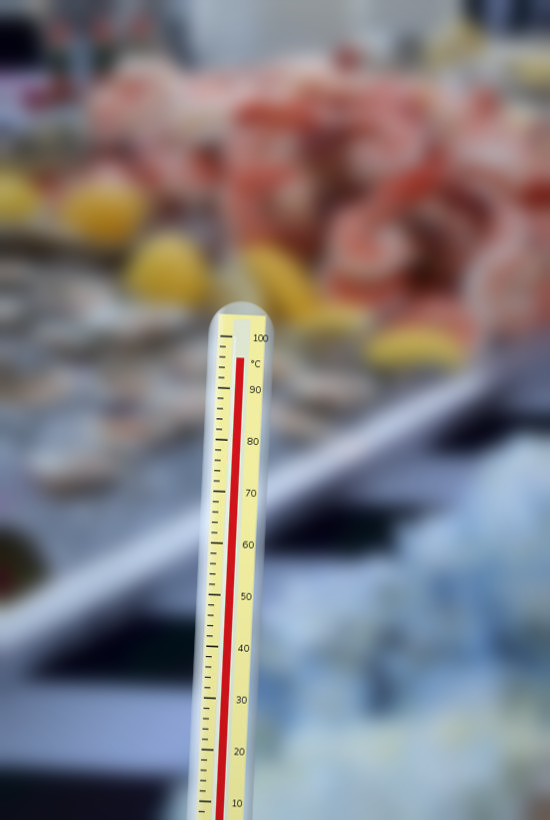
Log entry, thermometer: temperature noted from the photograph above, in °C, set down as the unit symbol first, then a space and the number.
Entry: °C 96
